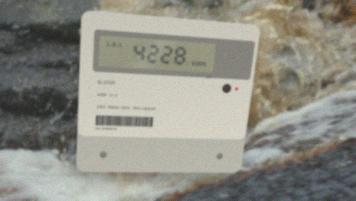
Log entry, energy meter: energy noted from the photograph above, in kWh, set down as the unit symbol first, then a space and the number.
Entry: kWh 4228
